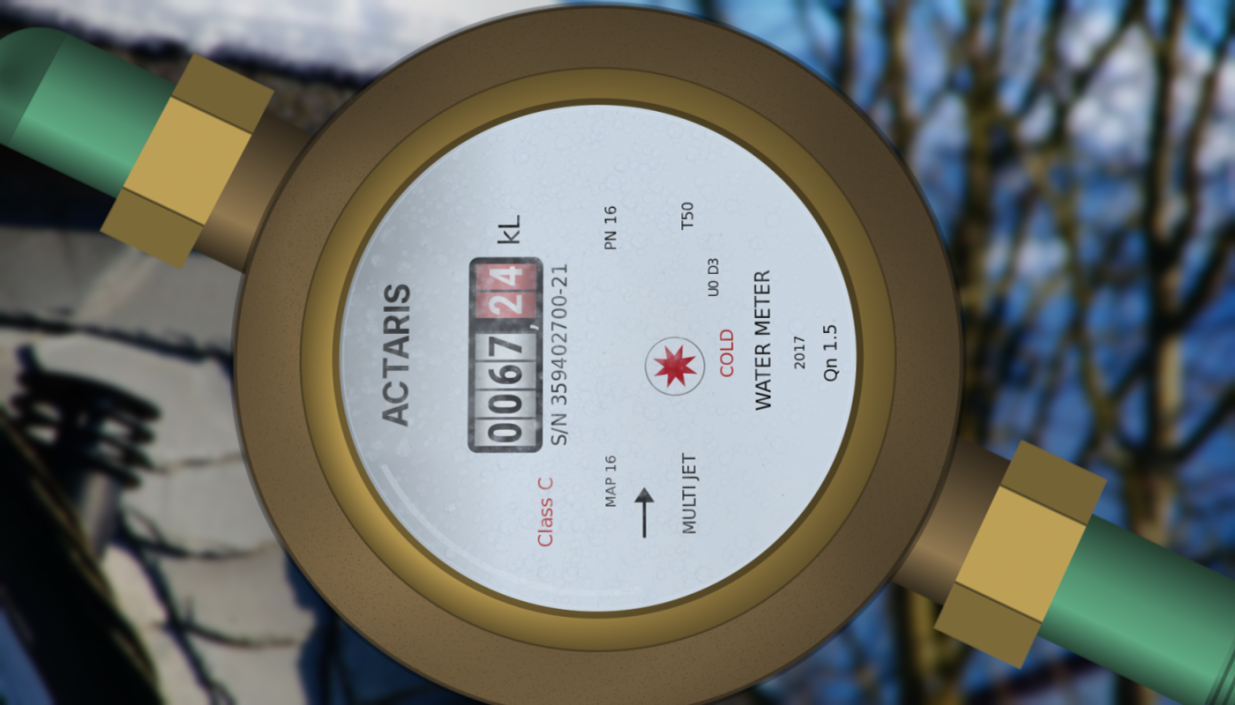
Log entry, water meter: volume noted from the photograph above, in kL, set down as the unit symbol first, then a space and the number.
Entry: kL 67.24
